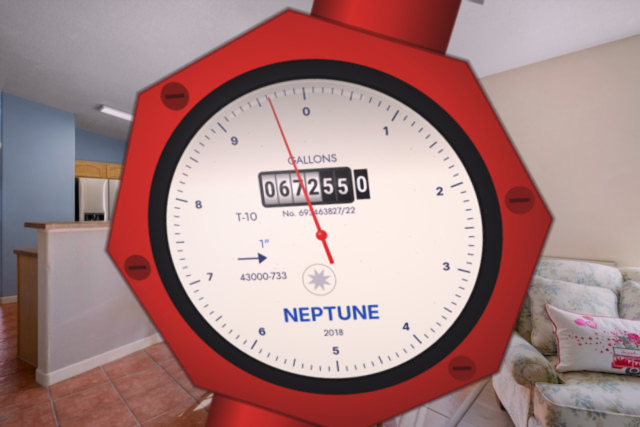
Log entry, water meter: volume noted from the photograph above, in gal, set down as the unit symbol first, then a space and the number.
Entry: gal 672549.6
